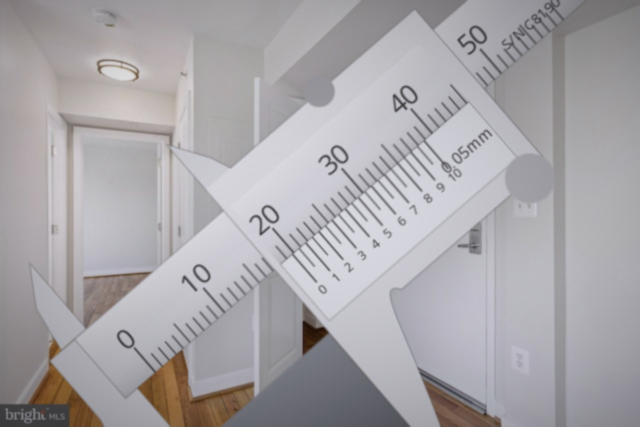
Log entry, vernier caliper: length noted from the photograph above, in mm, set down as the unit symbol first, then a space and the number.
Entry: mm 19.8
